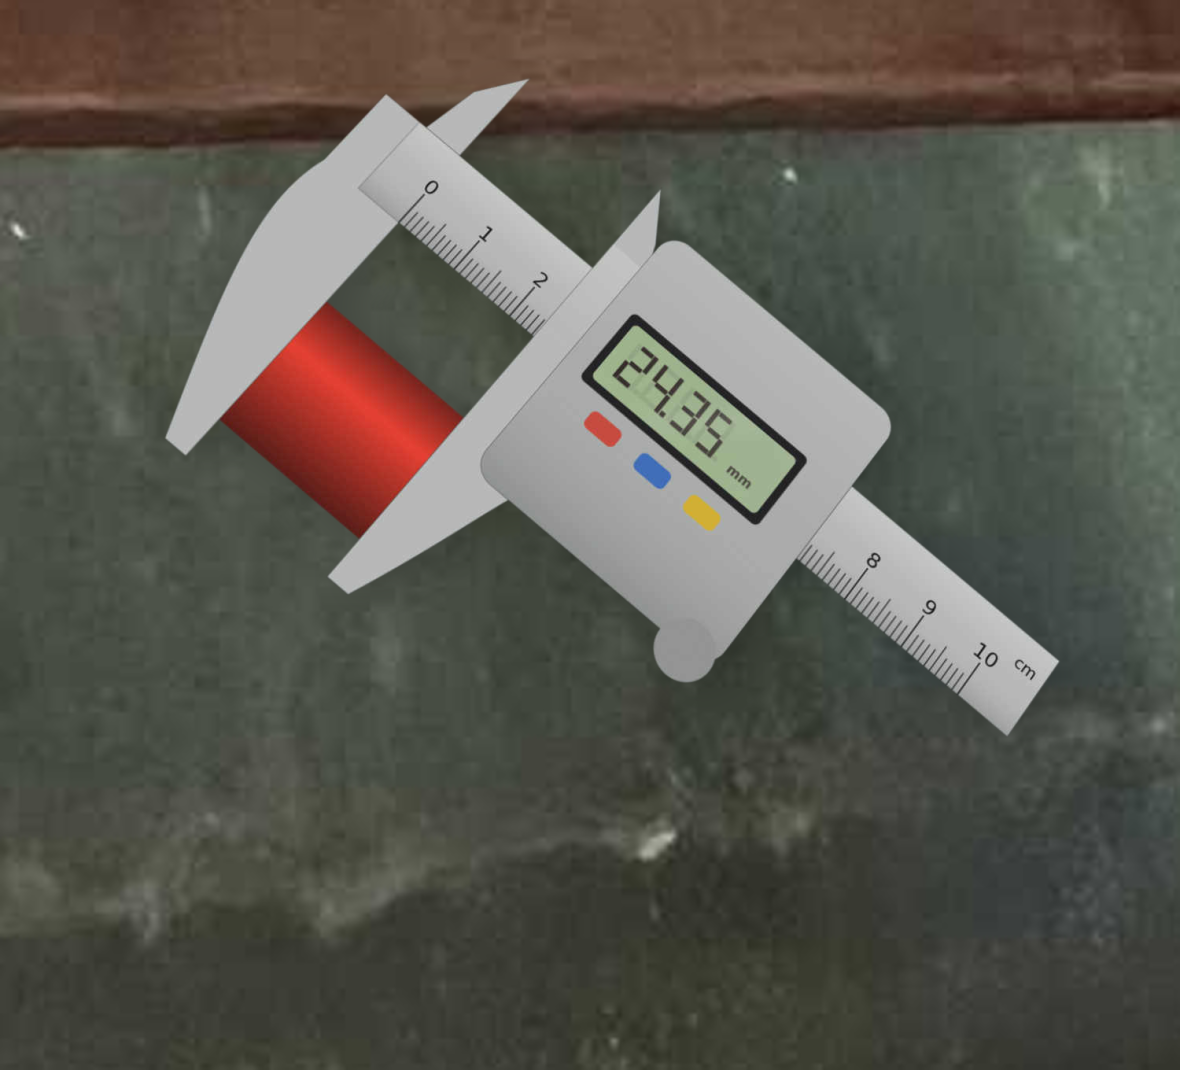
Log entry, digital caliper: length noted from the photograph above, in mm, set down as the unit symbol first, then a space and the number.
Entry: mm 24.35
